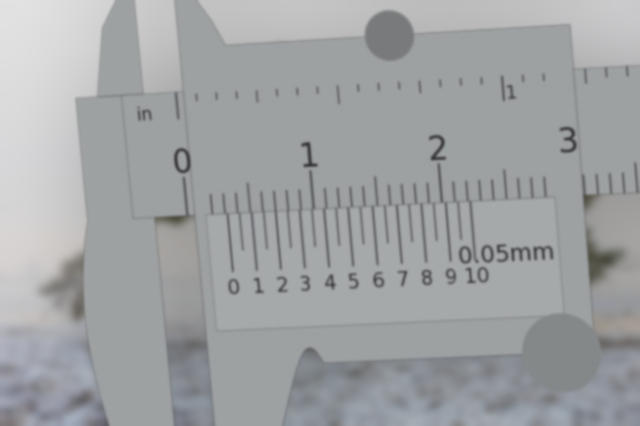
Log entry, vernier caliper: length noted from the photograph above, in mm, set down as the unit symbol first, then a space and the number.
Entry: mm 3.2
